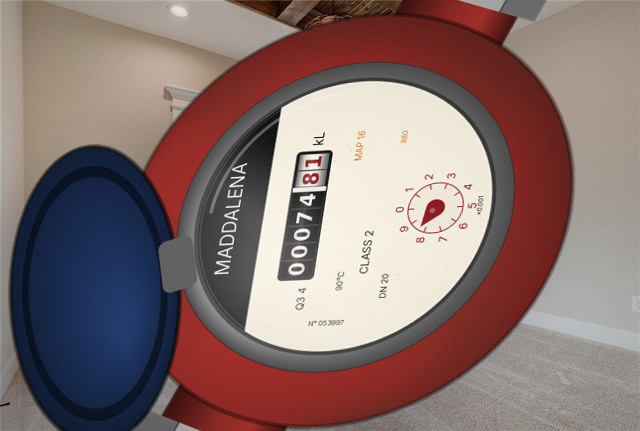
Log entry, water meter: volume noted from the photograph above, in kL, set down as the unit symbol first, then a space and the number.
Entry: kL 74.818
